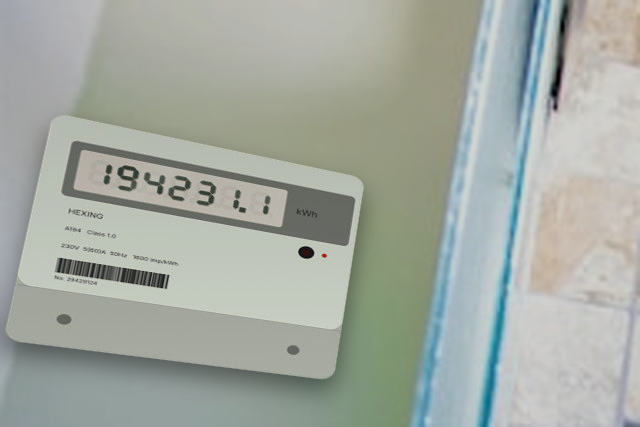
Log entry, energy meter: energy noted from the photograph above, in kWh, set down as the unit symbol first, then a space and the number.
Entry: kWh 194231.1
